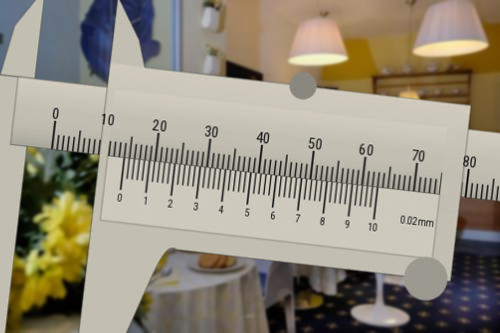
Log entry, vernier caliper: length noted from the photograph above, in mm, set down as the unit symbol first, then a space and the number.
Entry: mm 14.0
